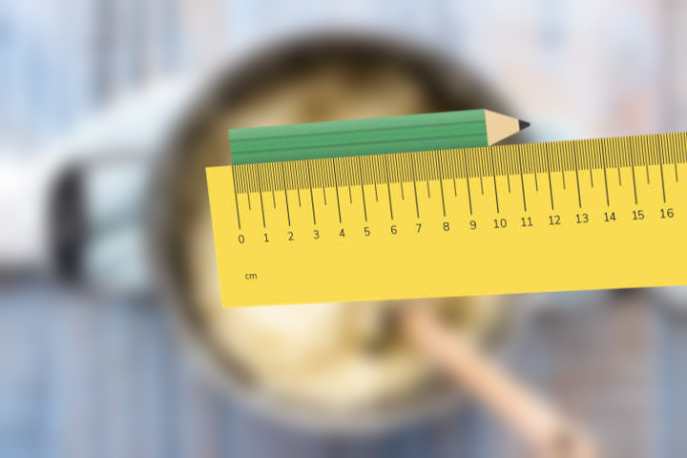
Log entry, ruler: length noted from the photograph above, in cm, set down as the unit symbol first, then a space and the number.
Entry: cm 11.5
